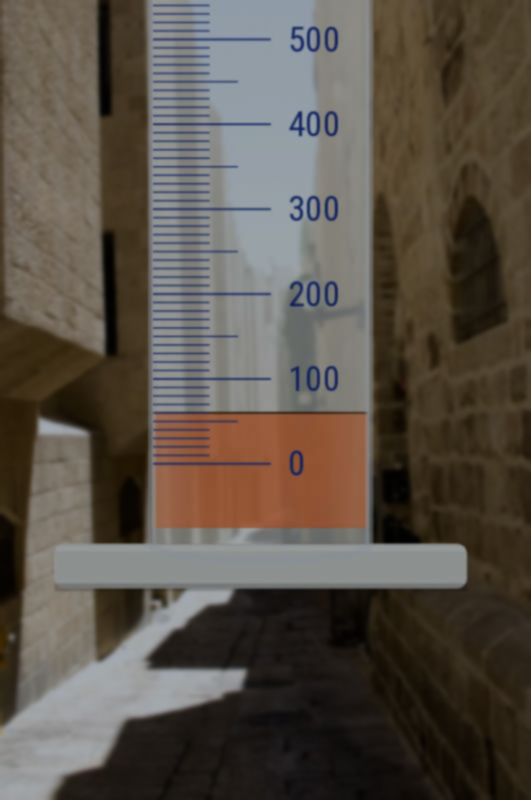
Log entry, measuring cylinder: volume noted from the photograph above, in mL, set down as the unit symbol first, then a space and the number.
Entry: mL 60
